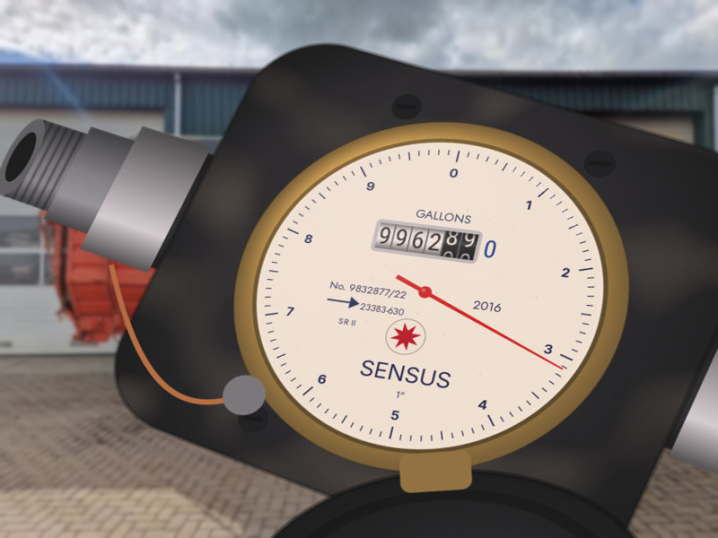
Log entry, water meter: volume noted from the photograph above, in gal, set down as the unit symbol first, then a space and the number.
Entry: gal 9962893.1
